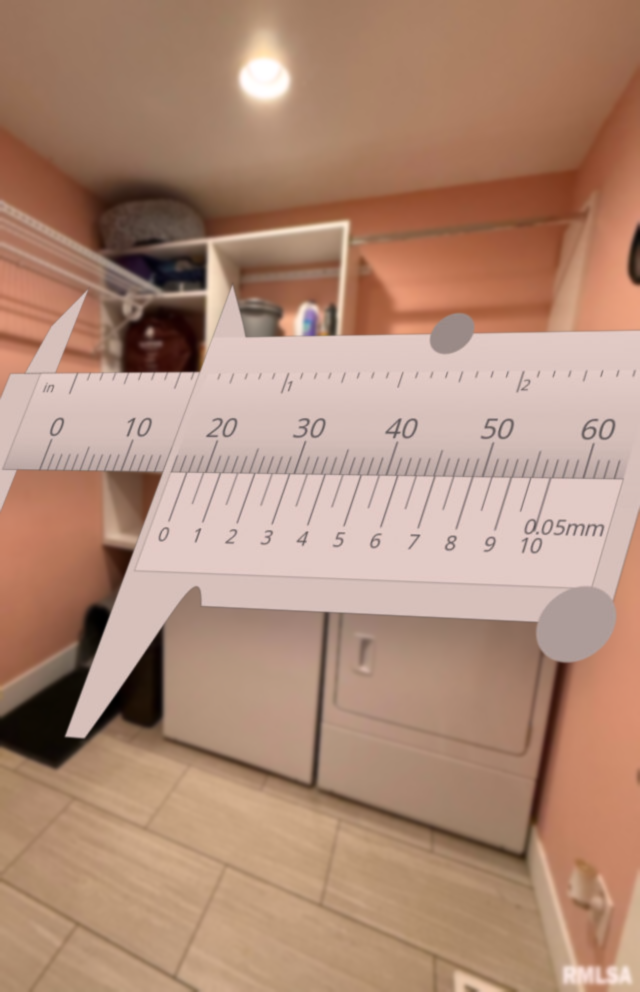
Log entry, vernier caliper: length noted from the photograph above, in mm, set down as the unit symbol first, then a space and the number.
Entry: mm 17.8
